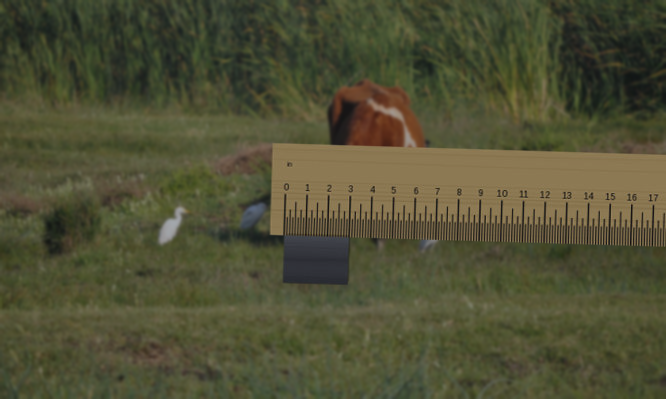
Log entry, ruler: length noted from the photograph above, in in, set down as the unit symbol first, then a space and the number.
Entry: in 3
